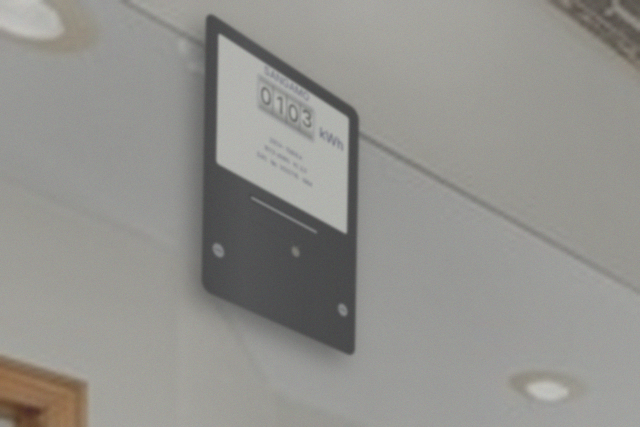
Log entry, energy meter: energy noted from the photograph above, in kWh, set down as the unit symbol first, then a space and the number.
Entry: kWh 103
